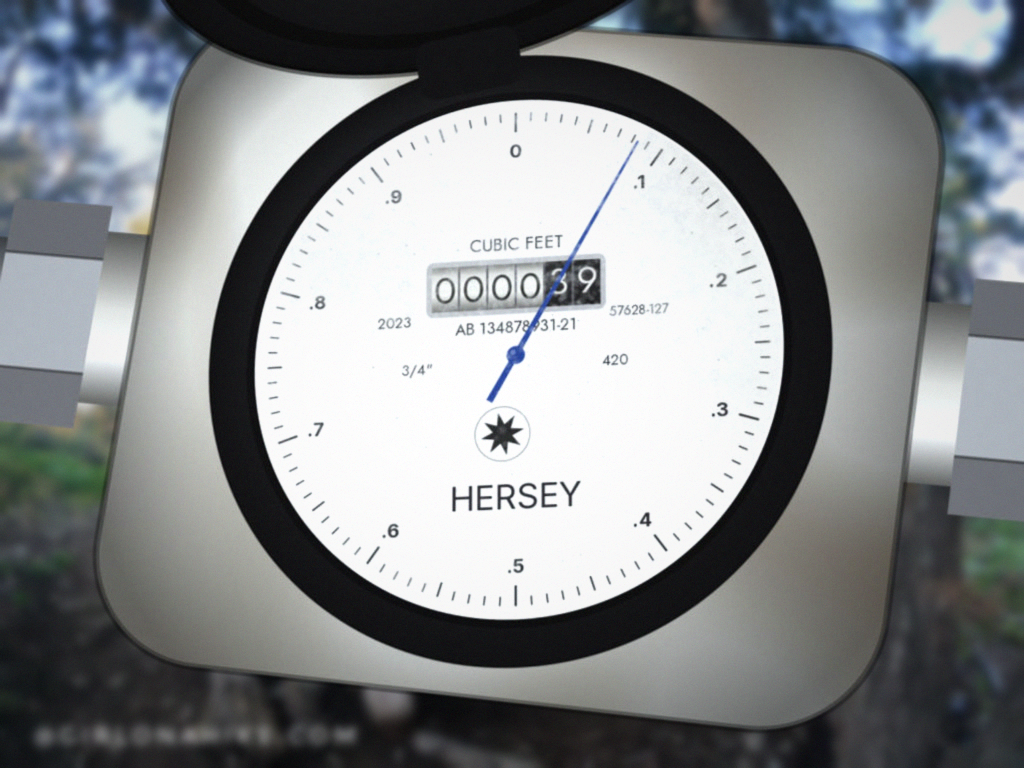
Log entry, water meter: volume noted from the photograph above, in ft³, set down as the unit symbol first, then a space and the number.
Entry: ft³ 39.08
